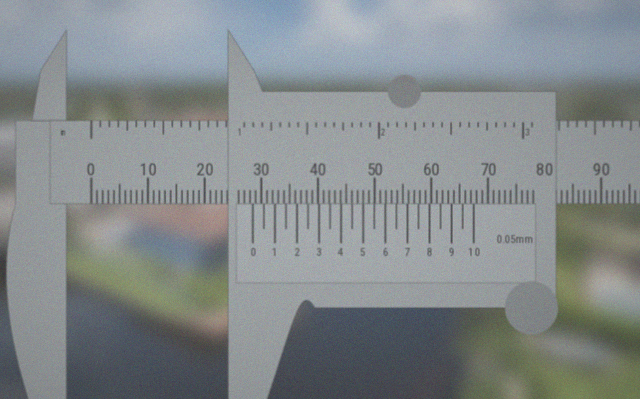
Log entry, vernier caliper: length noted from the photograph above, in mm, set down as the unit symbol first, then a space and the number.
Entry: mm 28.5
